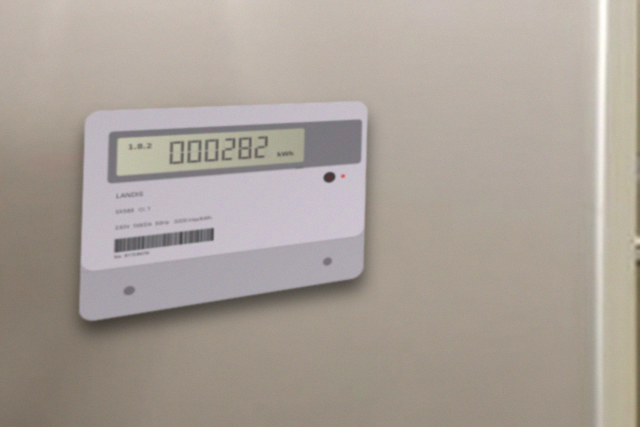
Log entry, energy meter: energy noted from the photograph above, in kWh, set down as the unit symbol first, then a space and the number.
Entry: kWh 282
